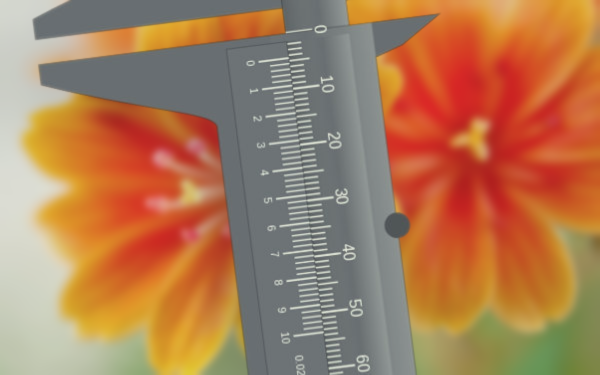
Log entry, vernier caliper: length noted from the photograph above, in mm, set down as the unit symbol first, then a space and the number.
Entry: mm 4.5
